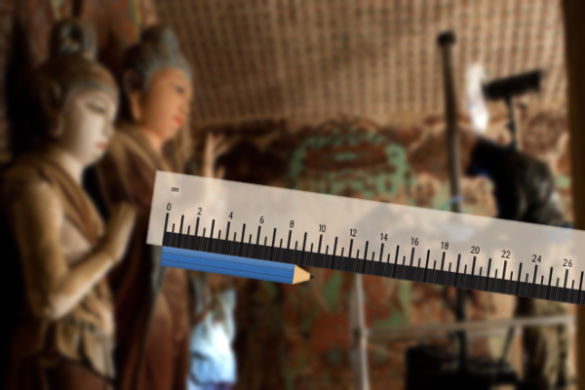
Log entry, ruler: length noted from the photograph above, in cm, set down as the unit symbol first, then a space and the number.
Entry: cm 10
